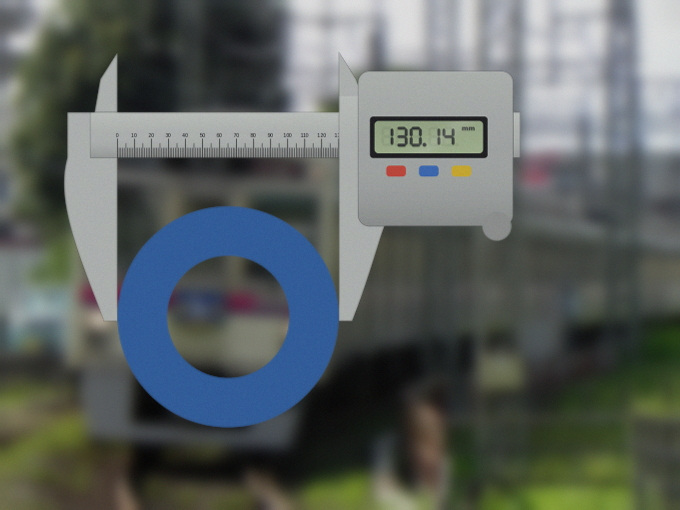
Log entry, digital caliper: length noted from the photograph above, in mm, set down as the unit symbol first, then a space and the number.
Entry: mm 130.14
